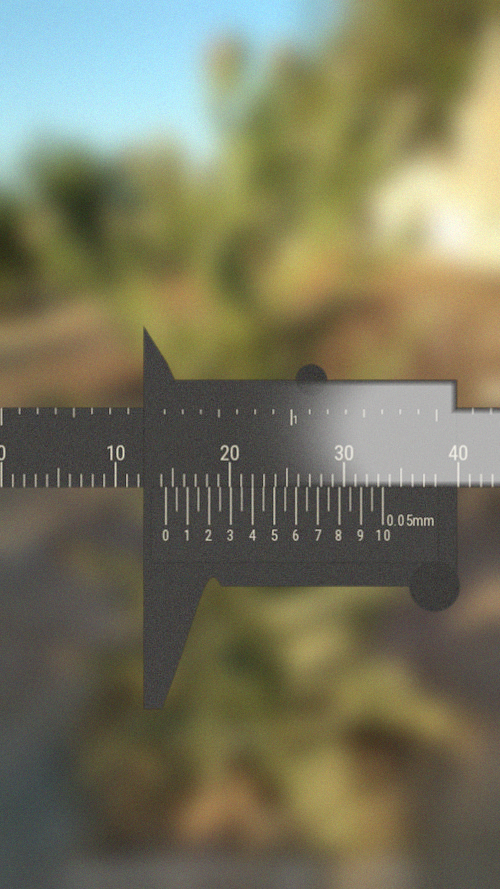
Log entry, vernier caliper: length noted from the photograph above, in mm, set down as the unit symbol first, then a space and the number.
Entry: mm 14.4
